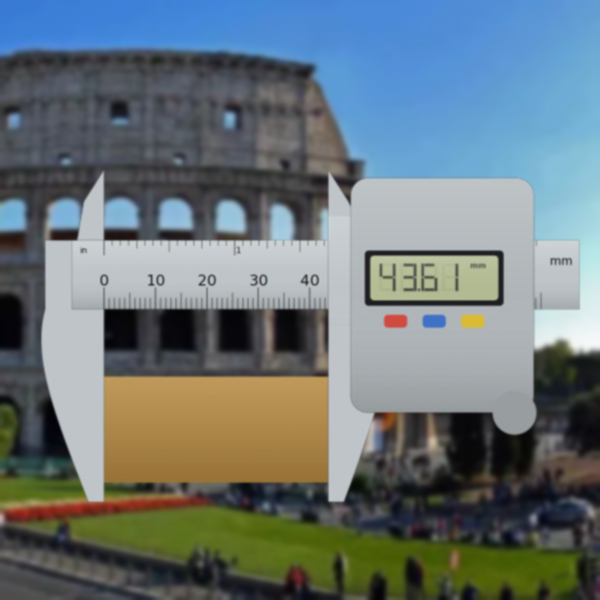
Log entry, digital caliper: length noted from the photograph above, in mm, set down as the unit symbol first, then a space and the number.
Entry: mm 43.61
